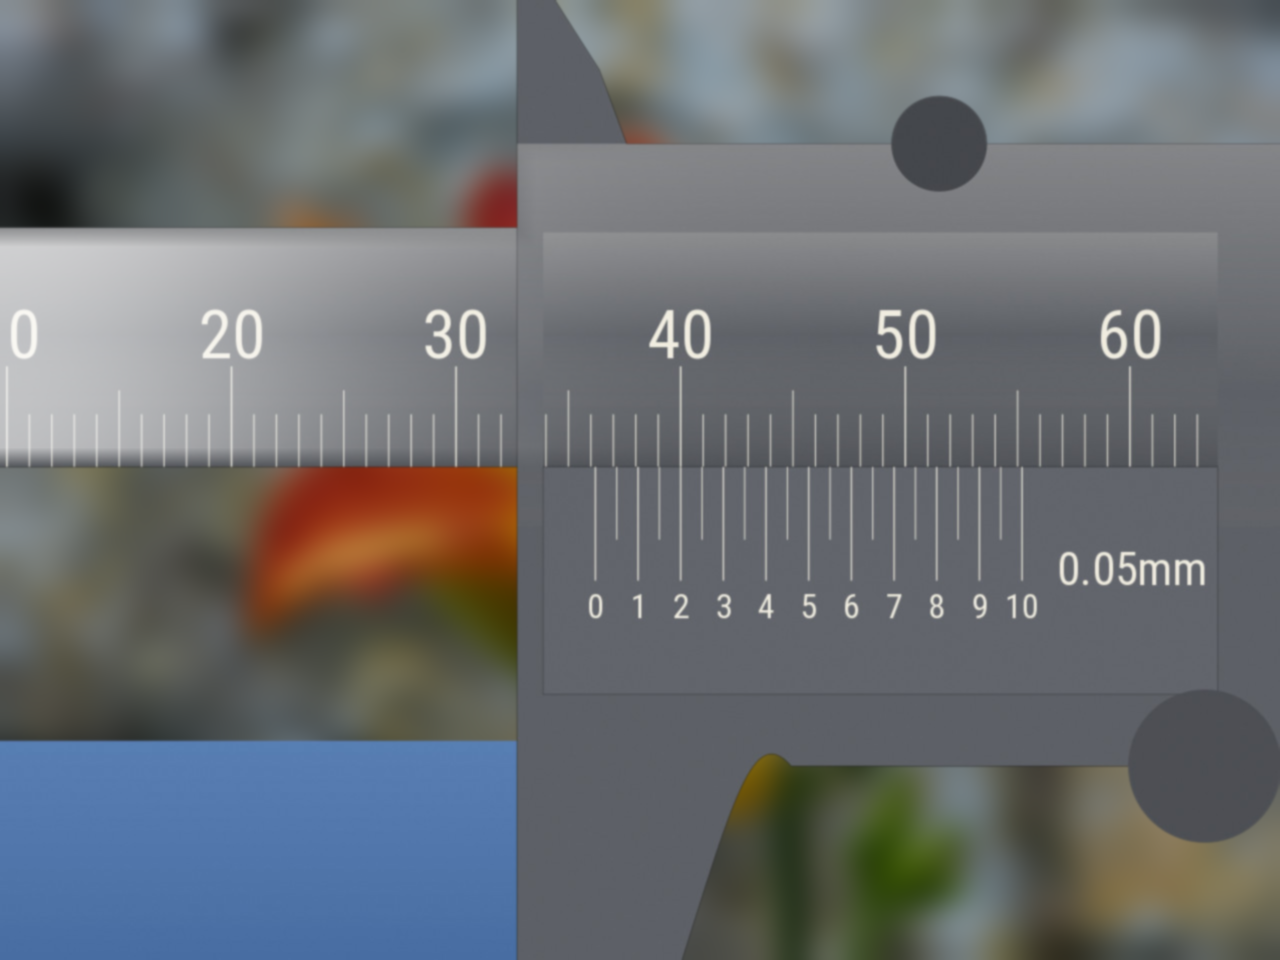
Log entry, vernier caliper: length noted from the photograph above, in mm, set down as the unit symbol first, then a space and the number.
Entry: mm 36.2
